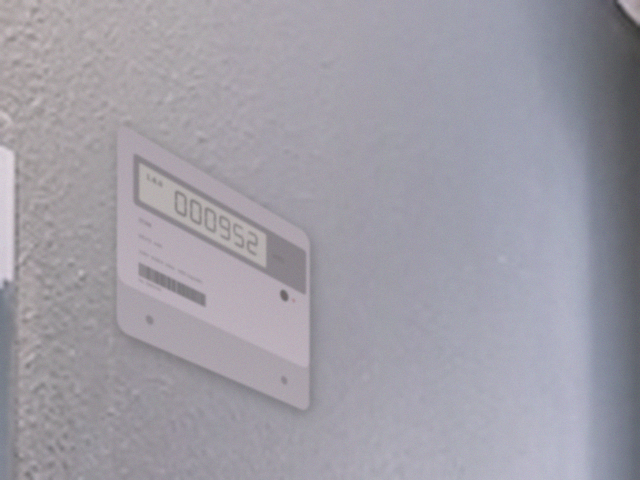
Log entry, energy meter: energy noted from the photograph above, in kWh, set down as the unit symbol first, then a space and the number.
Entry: kWh 952
